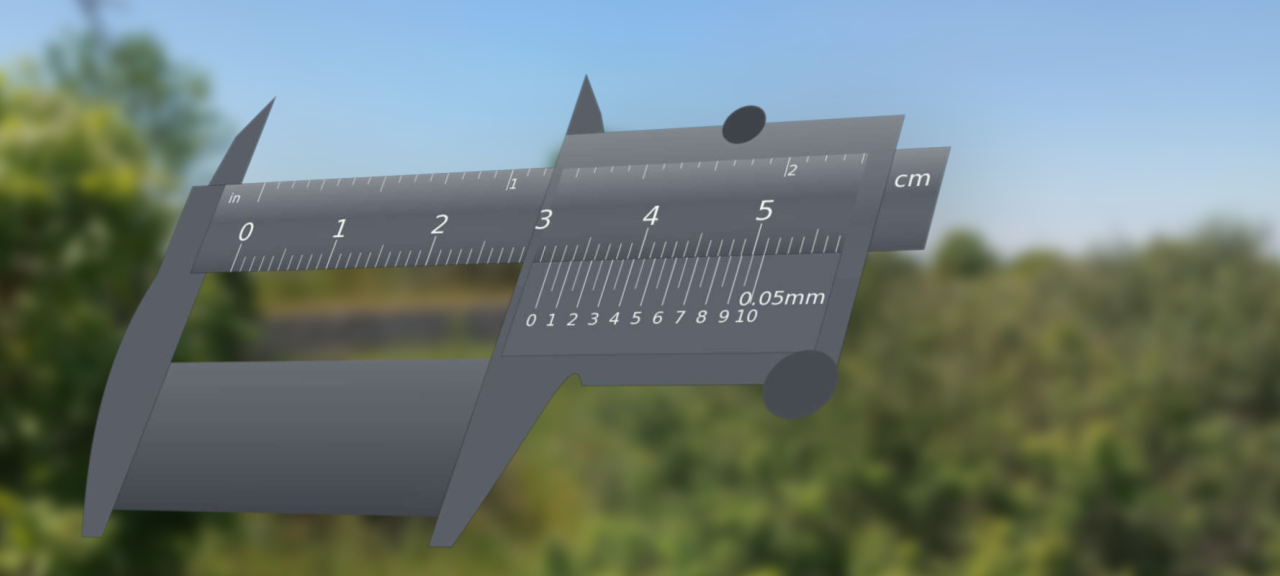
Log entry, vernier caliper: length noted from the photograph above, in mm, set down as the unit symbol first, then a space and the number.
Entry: mm 32.0
